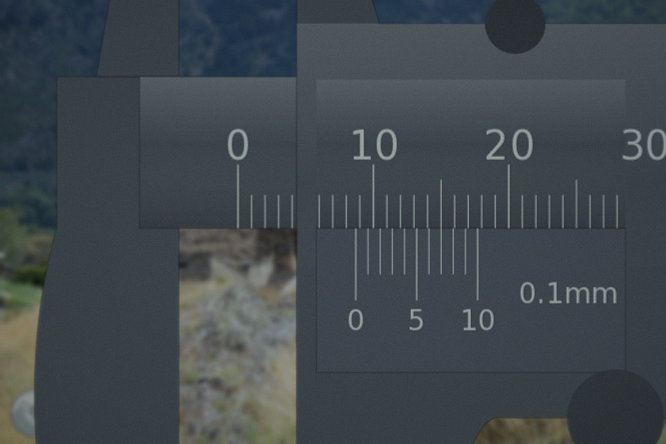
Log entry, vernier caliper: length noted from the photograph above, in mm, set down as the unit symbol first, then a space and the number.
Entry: mm 8.7
